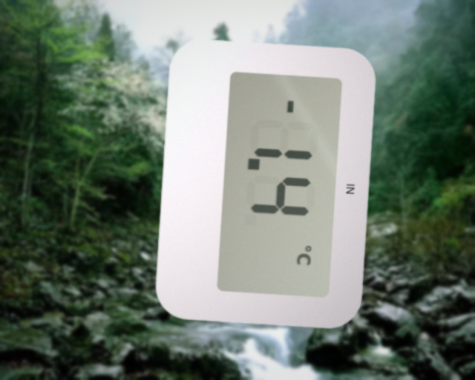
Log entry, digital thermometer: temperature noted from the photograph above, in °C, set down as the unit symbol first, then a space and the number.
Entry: °C -1.4
